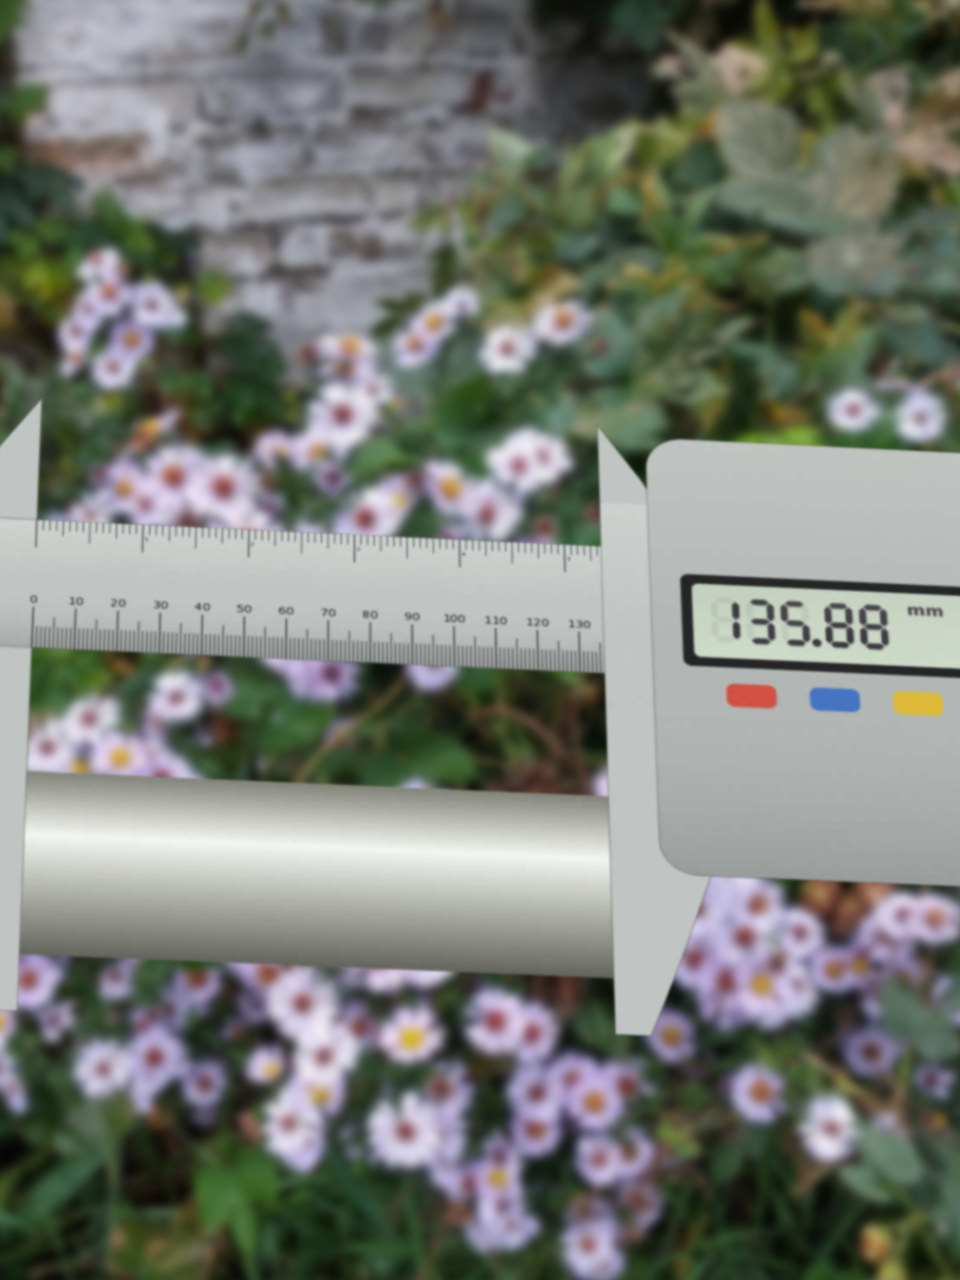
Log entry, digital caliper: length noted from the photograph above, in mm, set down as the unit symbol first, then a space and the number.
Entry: mm 135.88
